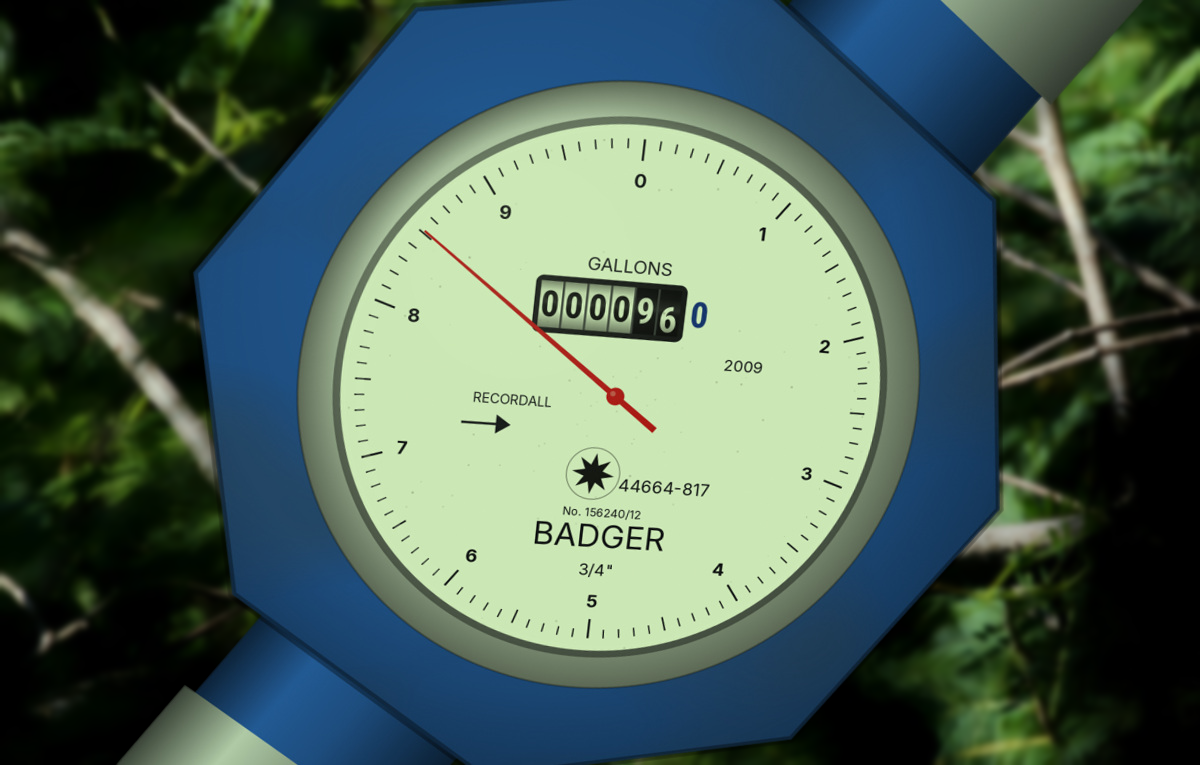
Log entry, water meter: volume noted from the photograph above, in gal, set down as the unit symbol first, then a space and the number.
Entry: gal 958.5
